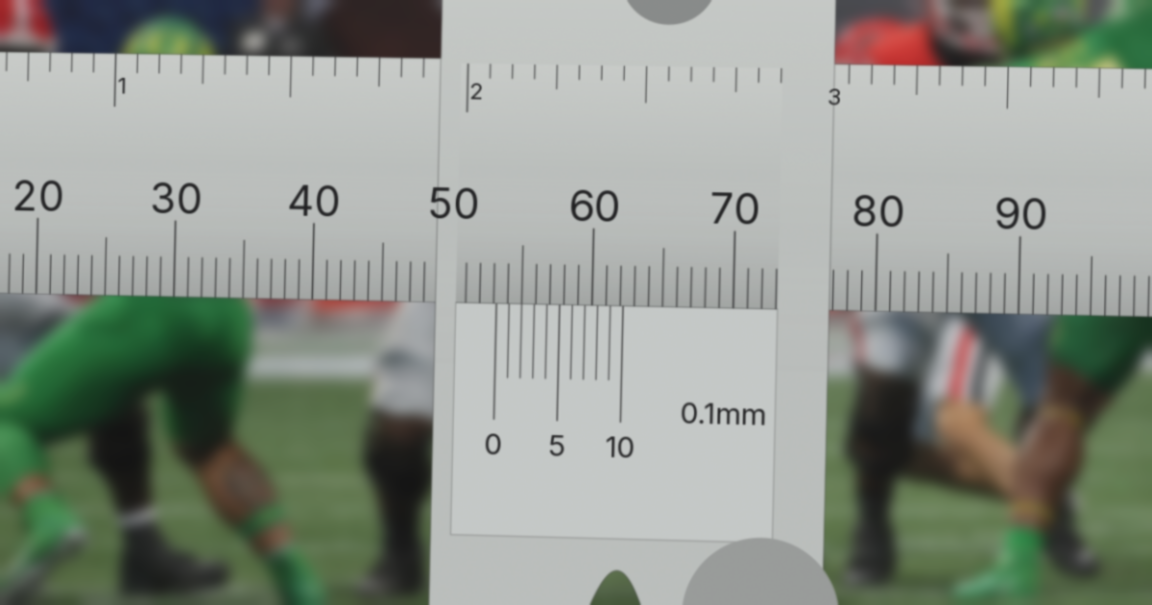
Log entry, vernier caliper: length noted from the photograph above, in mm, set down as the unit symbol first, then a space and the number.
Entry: mm 53.2
